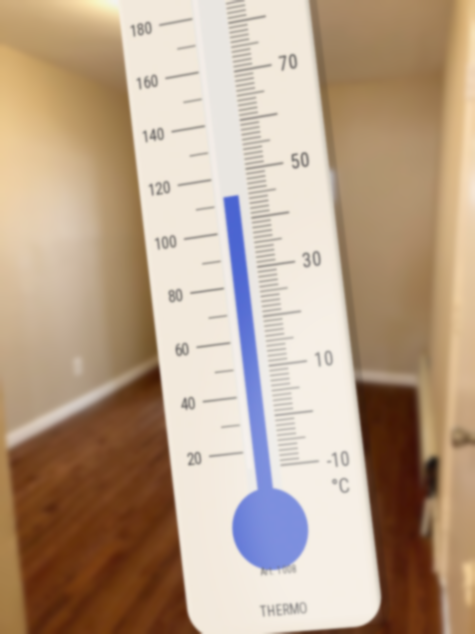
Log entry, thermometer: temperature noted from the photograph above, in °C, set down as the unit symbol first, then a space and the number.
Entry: °C 45
